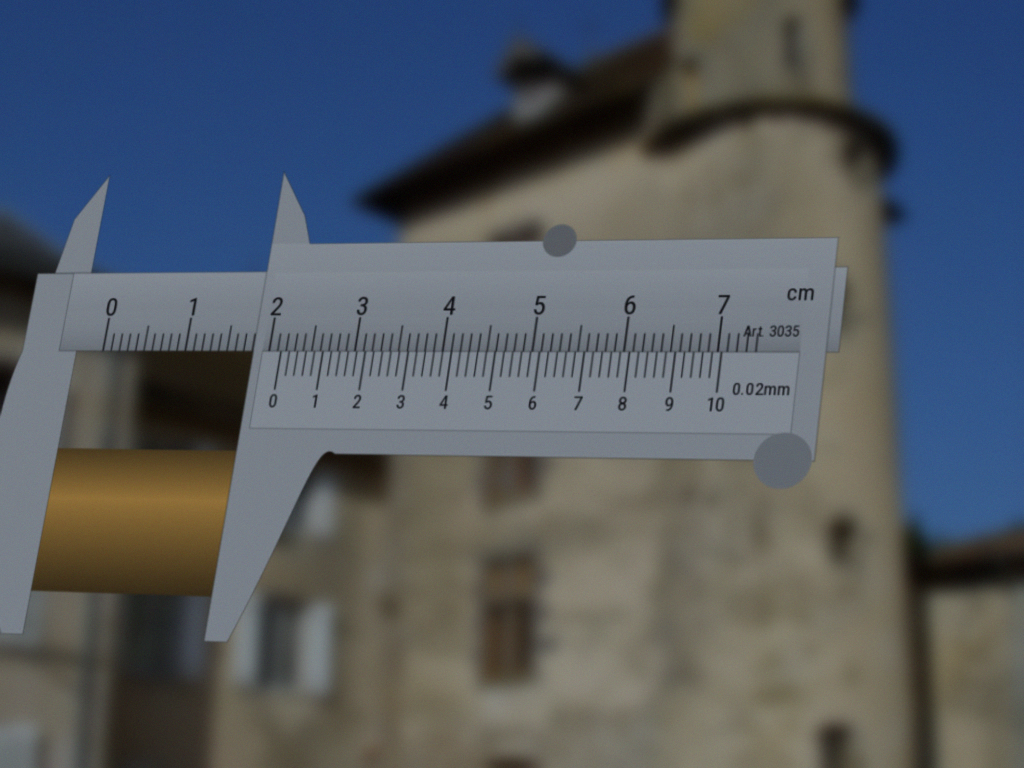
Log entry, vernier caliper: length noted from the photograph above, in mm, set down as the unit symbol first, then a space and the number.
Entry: mm 21.4
